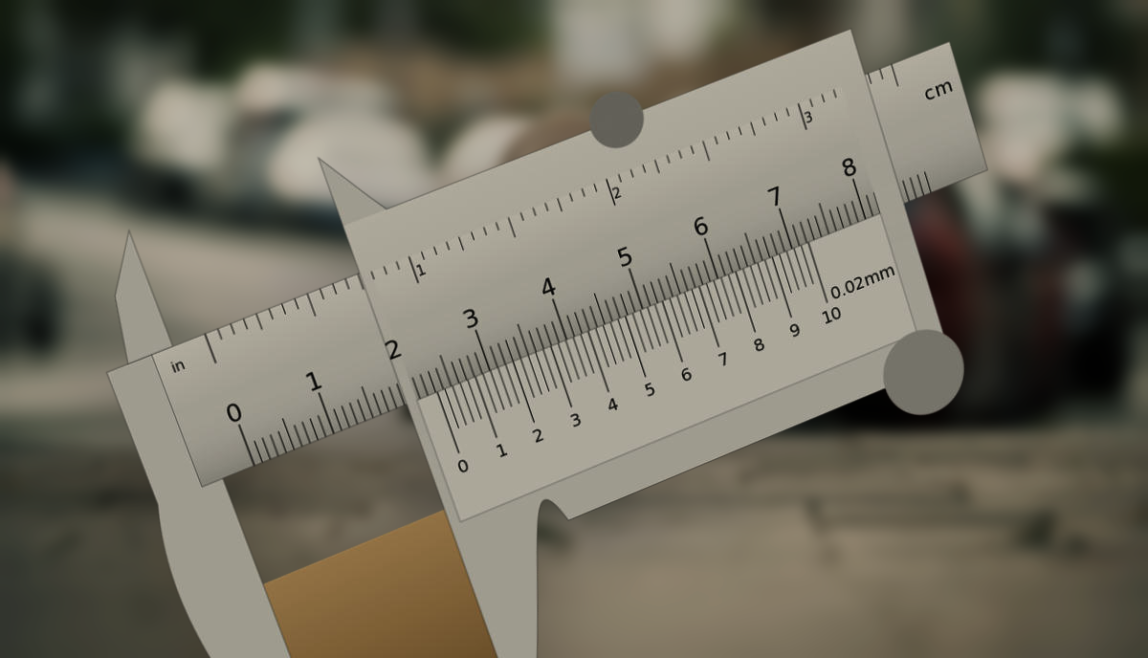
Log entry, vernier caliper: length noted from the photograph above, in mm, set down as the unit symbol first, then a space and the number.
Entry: mm 23.2
